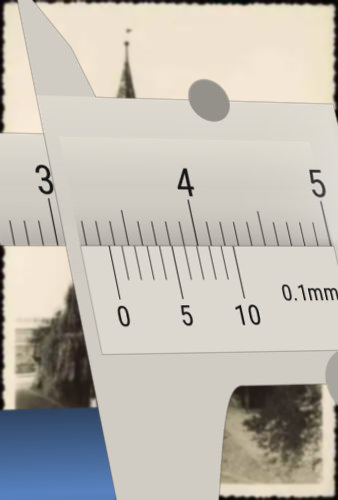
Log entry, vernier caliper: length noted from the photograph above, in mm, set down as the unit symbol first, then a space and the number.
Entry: mm 33.6
